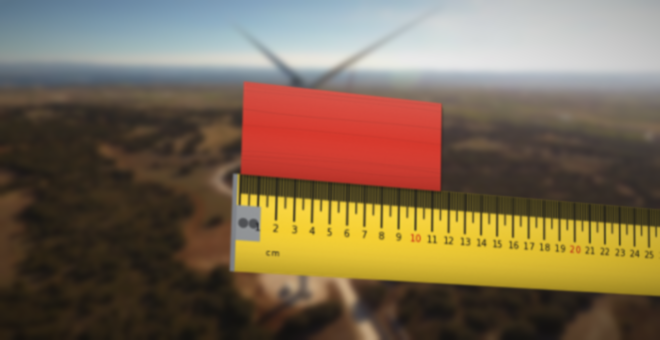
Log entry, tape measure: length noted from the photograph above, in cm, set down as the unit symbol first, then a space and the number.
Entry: cm 11.5
